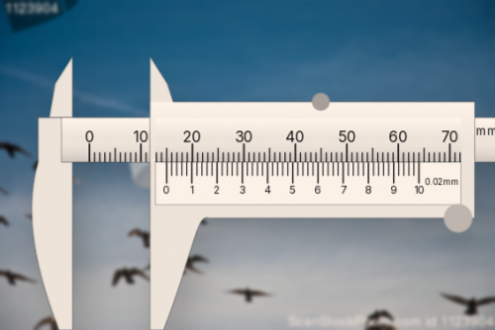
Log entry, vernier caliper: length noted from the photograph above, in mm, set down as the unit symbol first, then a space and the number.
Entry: mm 15.0
